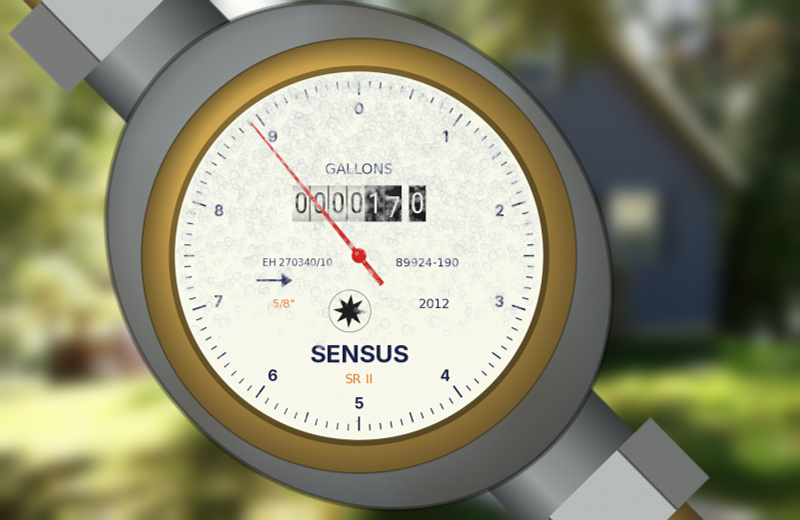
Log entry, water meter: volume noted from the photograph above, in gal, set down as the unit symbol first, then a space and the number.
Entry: gal 168.9
